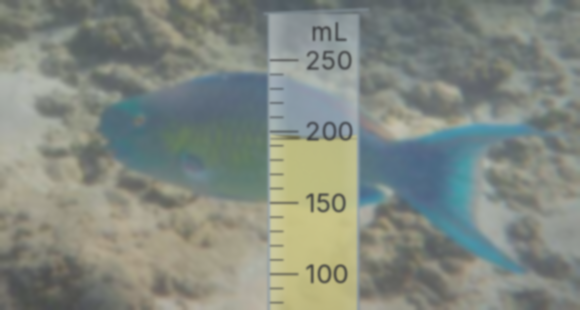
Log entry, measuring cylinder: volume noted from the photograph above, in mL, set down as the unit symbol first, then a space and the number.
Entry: mL 195
